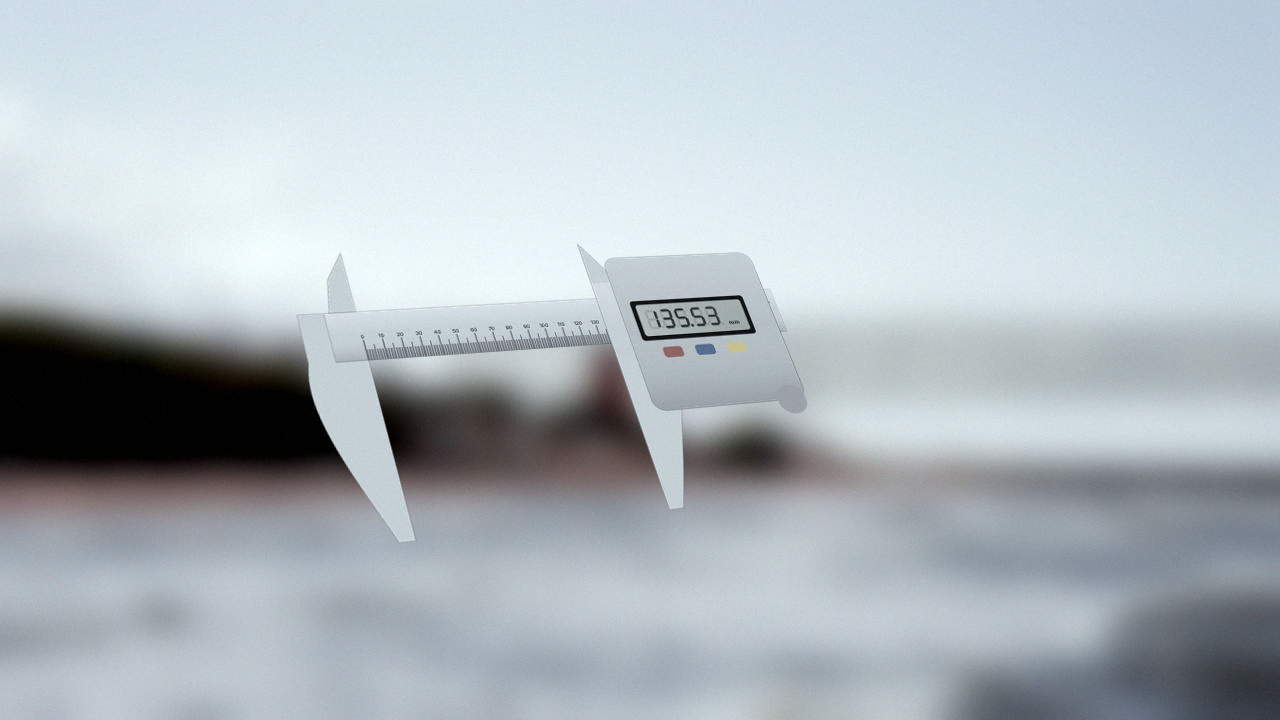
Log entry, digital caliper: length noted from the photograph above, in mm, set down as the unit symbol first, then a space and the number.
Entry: mm 135.53
